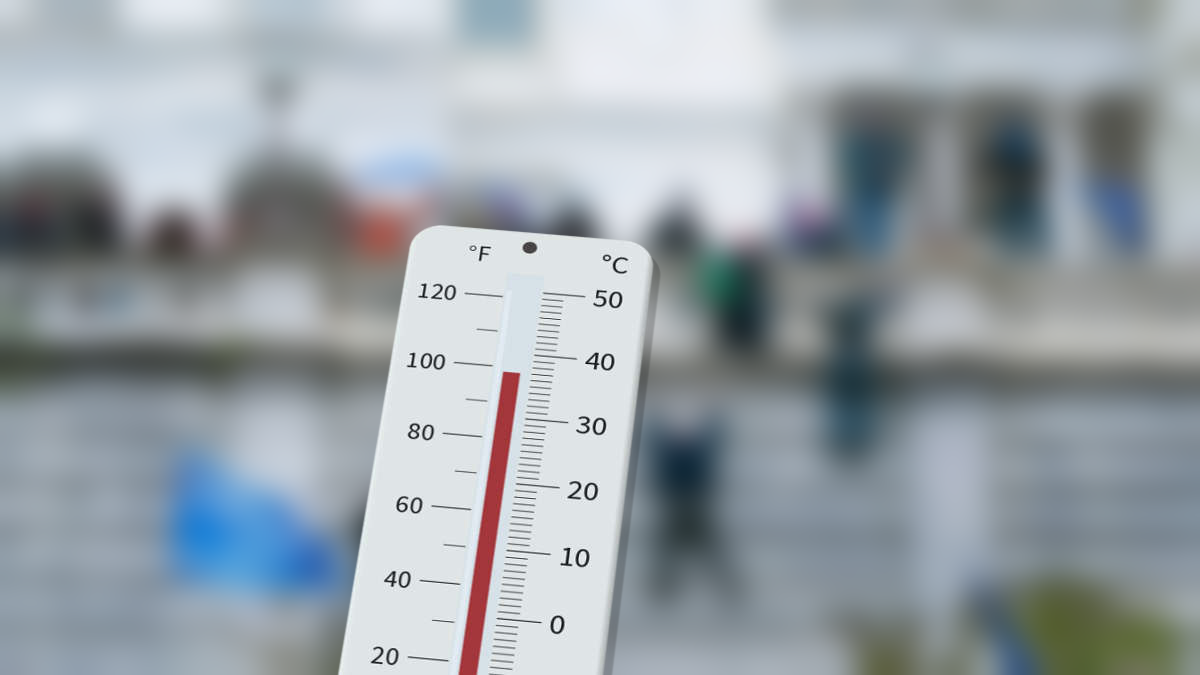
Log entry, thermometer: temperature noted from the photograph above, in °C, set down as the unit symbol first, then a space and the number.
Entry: °C 37
